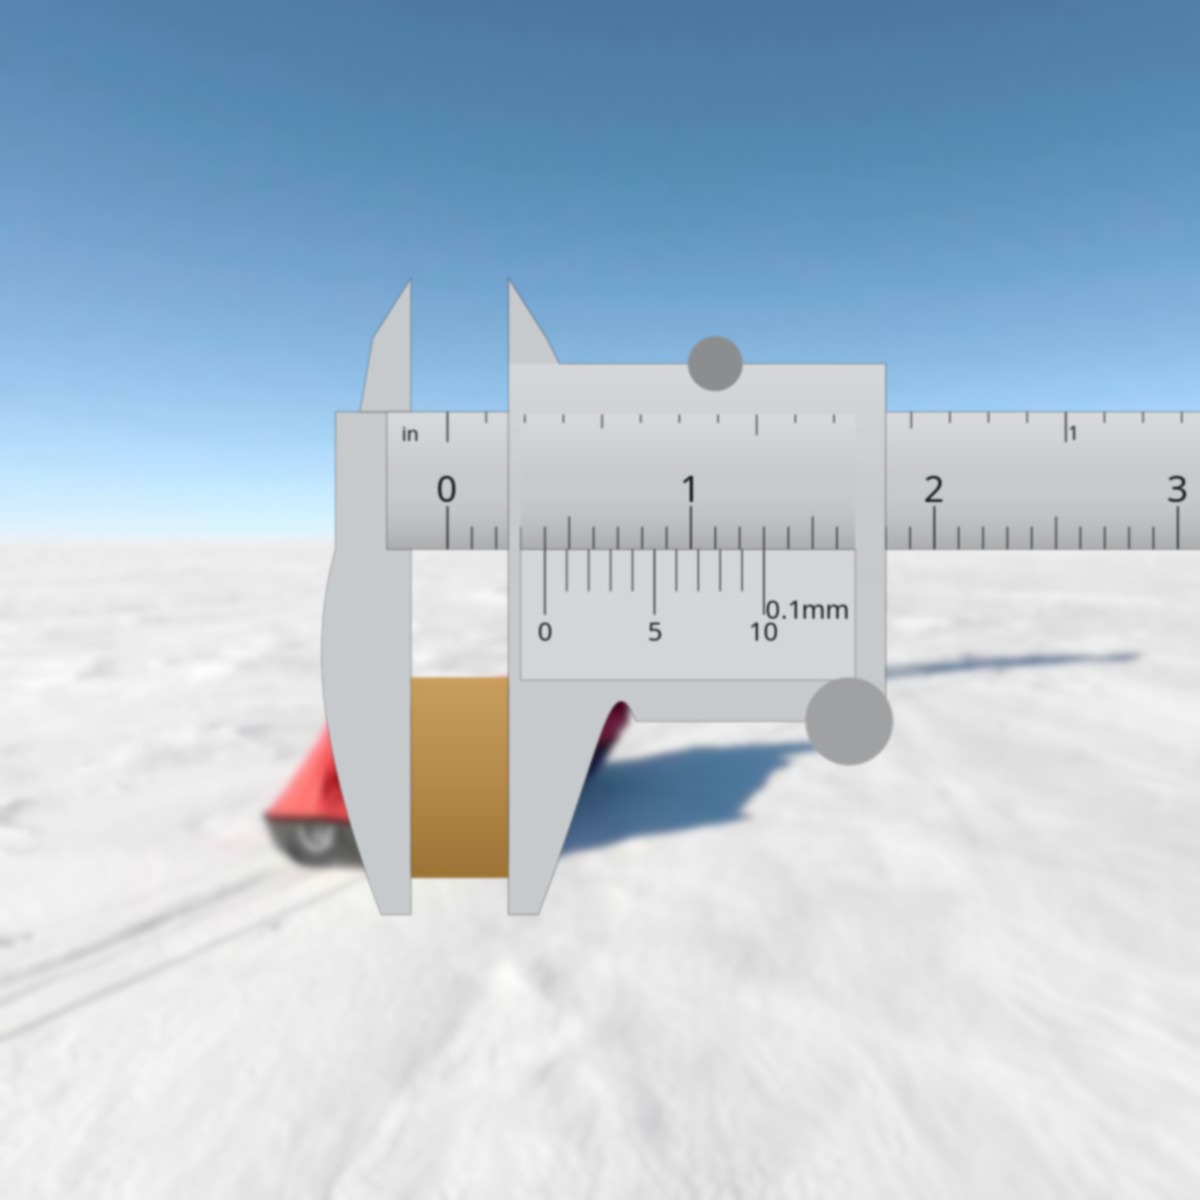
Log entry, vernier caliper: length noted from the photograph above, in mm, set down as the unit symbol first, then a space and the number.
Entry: mm 4.0
